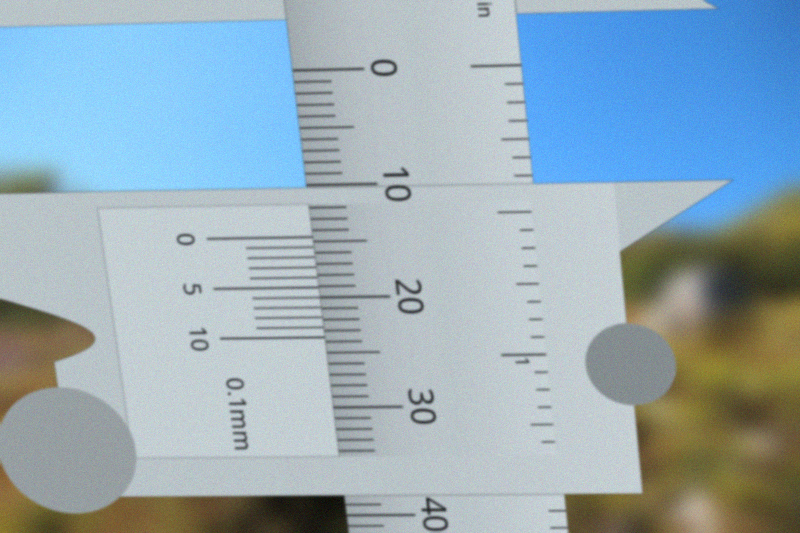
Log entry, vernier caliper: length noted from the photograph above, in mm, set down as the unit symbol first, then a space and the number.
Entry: mm 14.6
